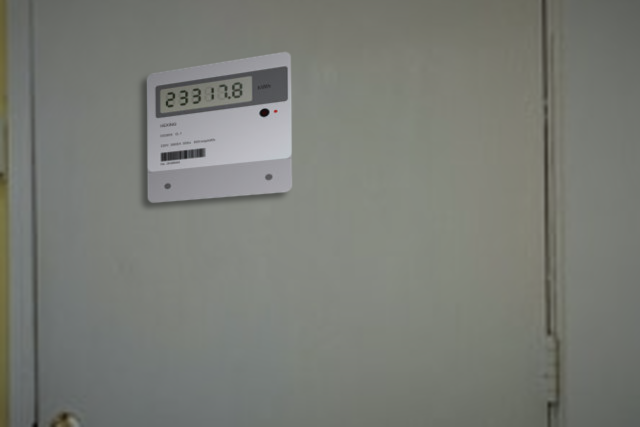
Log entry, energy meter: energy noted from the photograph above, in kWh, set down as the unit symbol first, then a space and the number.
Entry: kWh 23317.8
